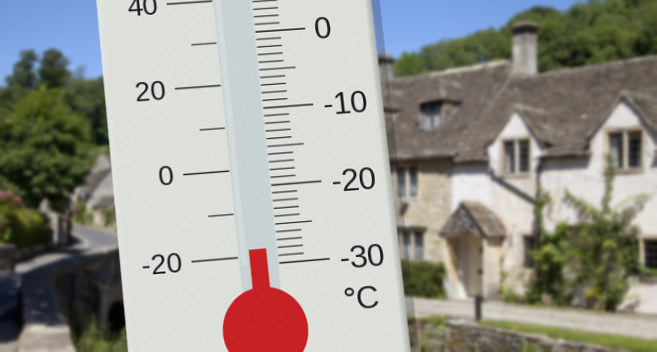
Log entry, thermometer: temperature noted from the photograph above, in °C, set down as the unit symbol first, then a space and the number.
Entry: °C -28
